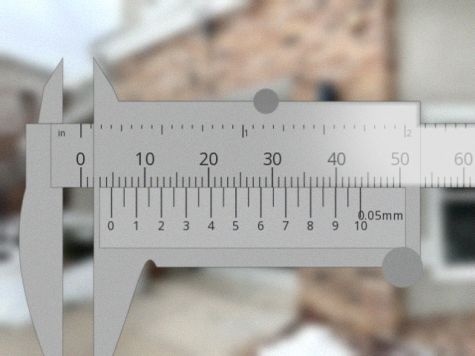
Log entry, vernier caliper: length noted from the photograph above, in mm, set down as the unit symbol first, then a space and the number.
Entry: mm 4.8
